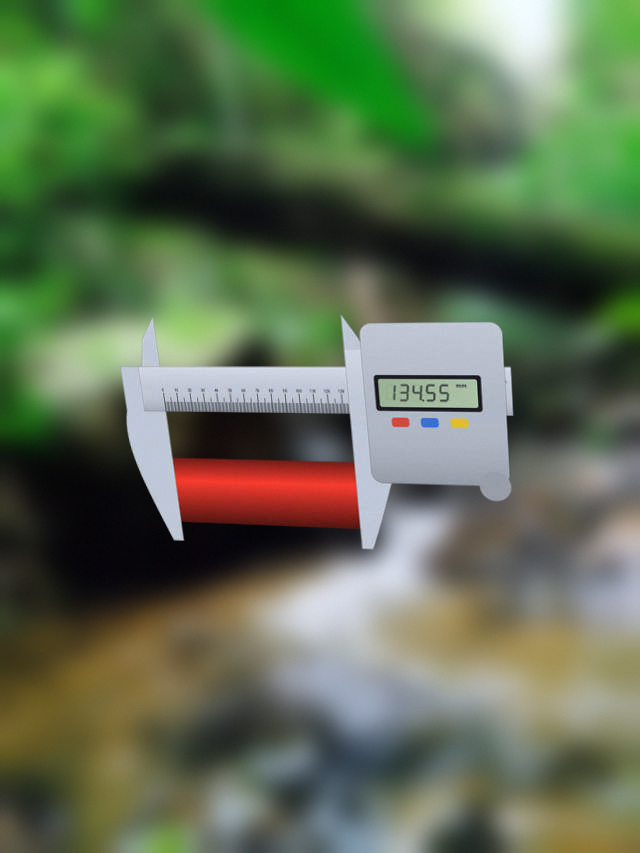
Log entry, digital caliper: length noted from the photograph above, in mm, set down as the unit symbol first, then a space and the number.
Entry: mm 134.55
